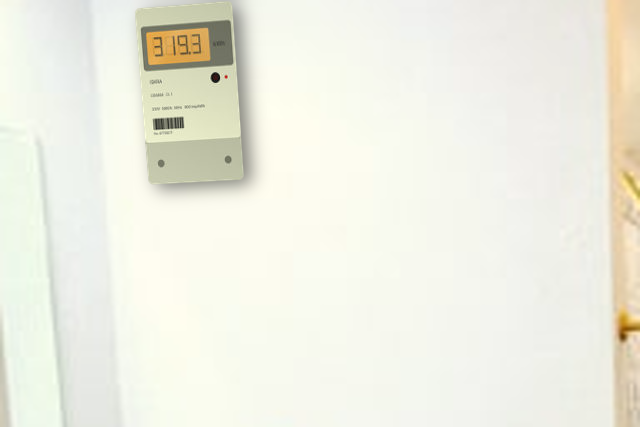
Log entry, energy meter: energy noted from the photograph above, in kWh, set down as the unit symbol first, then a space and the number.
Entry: kWh 319.3
